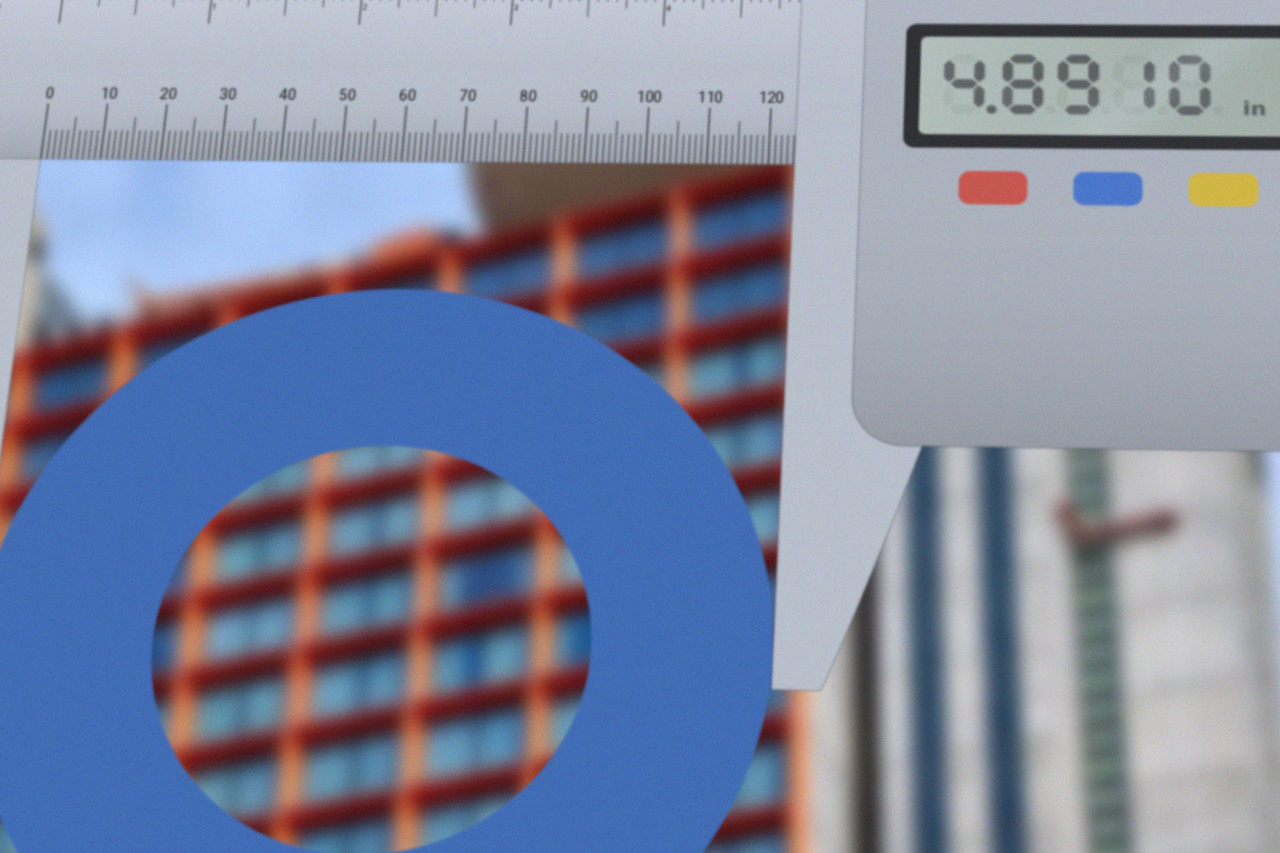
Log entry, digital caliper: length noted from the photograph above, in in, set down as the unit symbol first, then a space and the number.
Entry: in 4.8910
